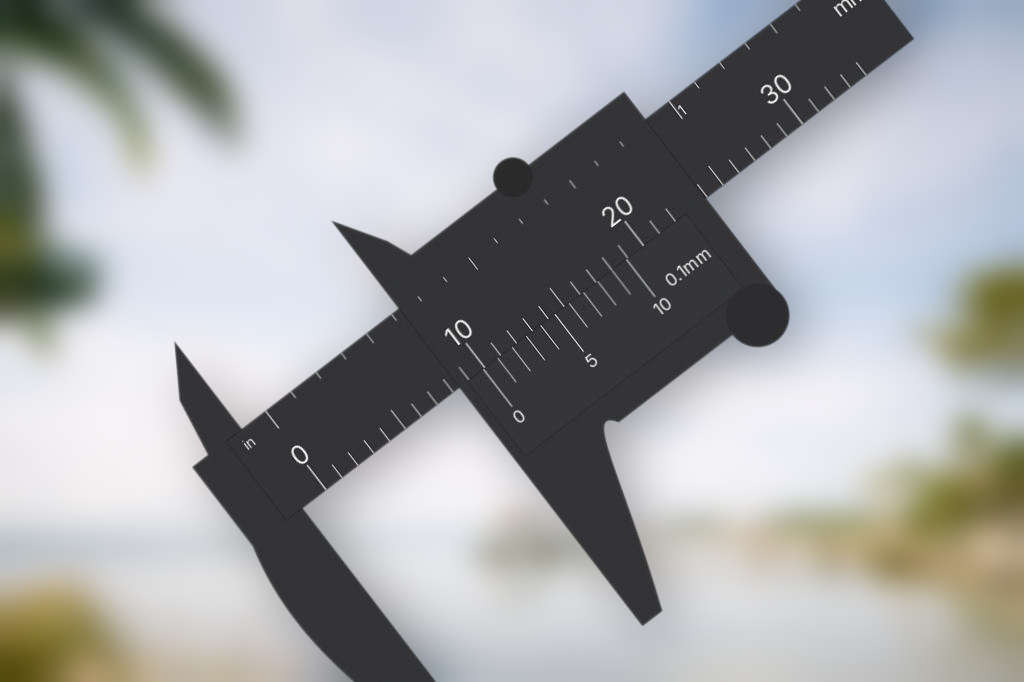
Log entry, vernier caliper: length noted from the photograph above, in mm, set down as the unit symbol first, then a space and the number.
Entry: mm 9.9
